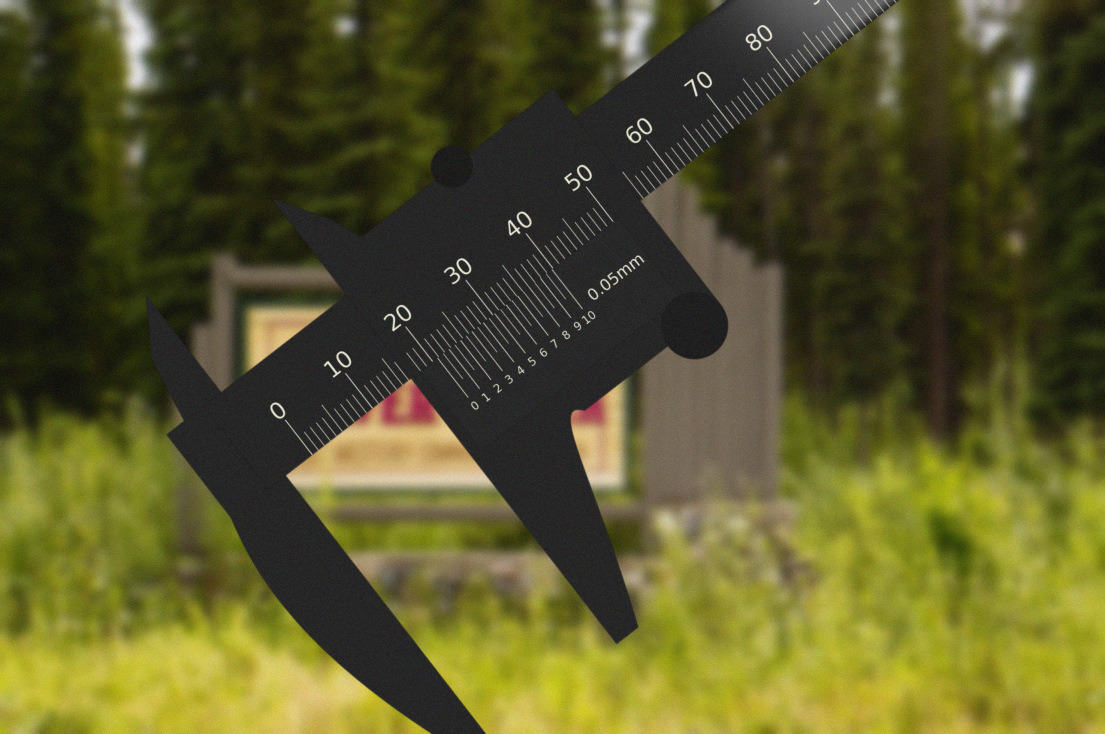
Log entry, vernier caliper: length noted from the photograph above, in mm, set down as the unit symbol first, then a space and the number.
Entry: mm 20.8
